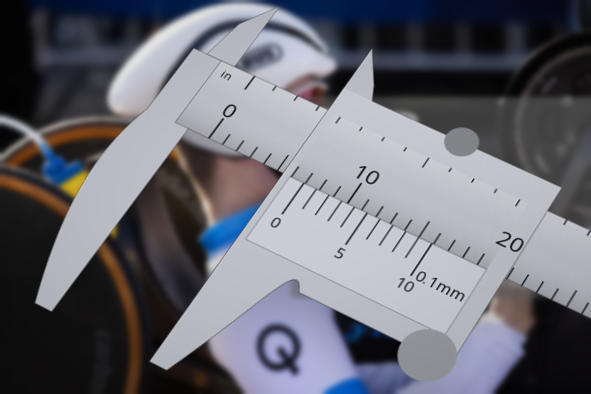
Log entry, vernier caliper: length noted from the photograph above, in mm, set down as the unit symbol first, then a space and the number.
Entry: mm 6.9
